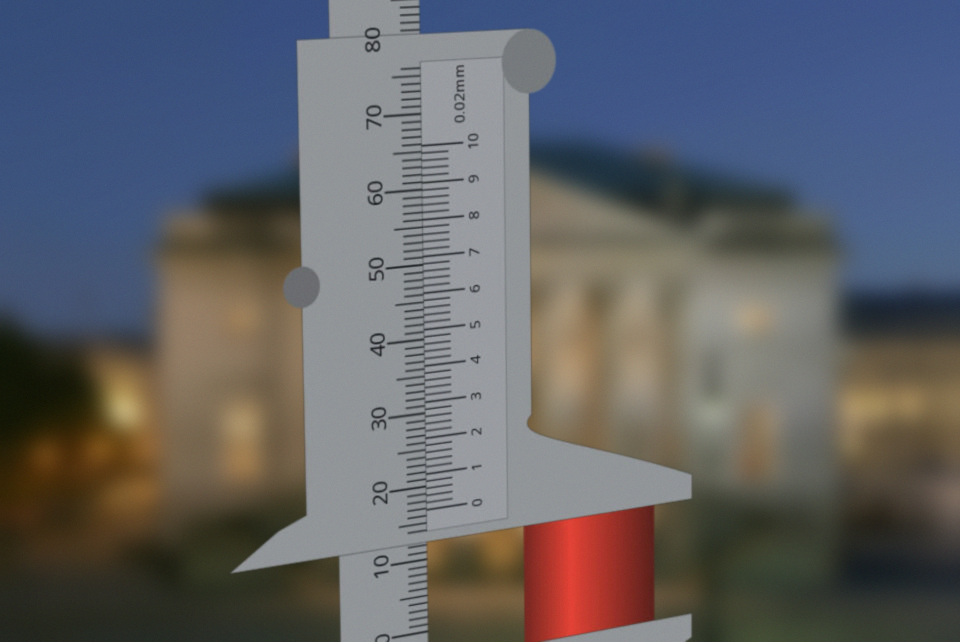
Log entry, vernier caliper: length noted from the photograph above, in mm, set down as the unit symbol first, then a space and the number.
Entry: mm 16.8
